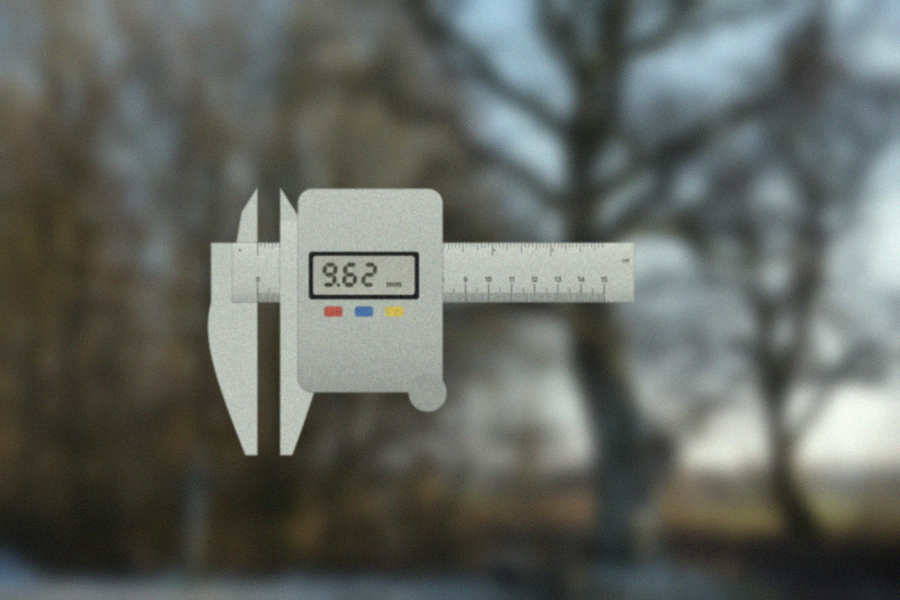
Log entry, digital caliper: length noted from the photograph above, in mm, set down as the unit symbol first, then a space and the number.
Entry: mm 9.62
